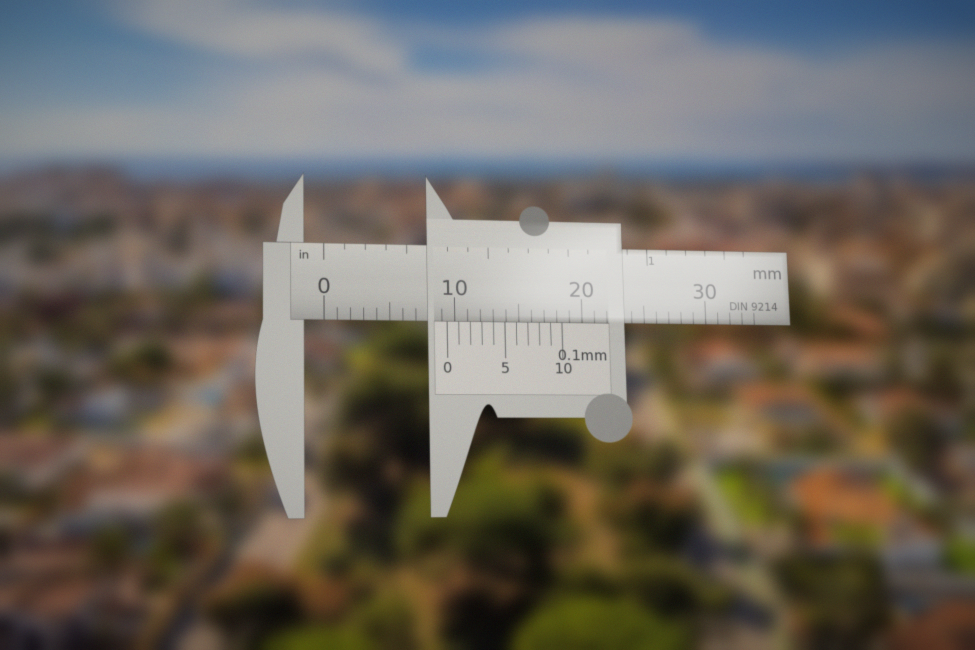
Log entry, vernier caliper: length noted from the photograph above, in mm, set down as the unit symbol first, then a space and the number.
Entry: mm 9.4
